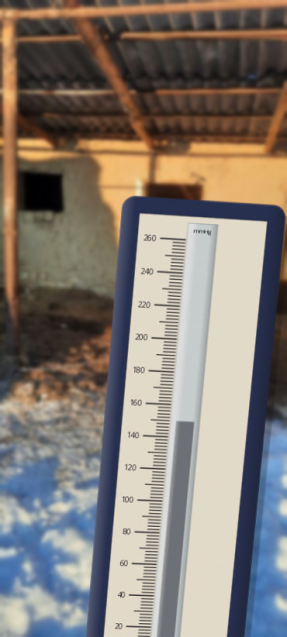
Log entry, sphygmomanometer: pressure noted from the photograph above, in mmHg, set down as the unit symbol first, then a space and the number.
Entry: mmHg 150
